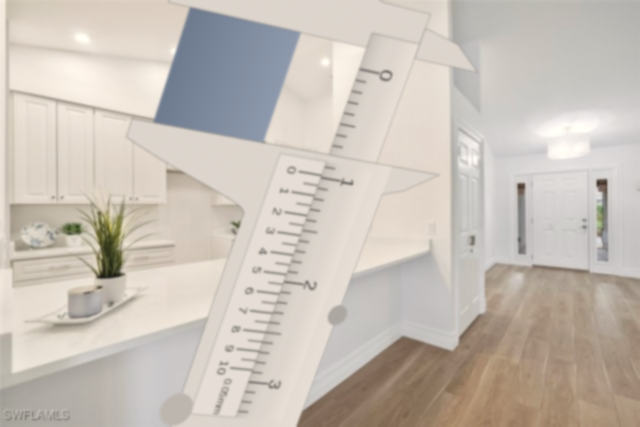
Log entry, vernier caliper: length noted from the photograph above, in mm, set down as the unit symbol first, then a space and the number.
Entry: mm 9.8
